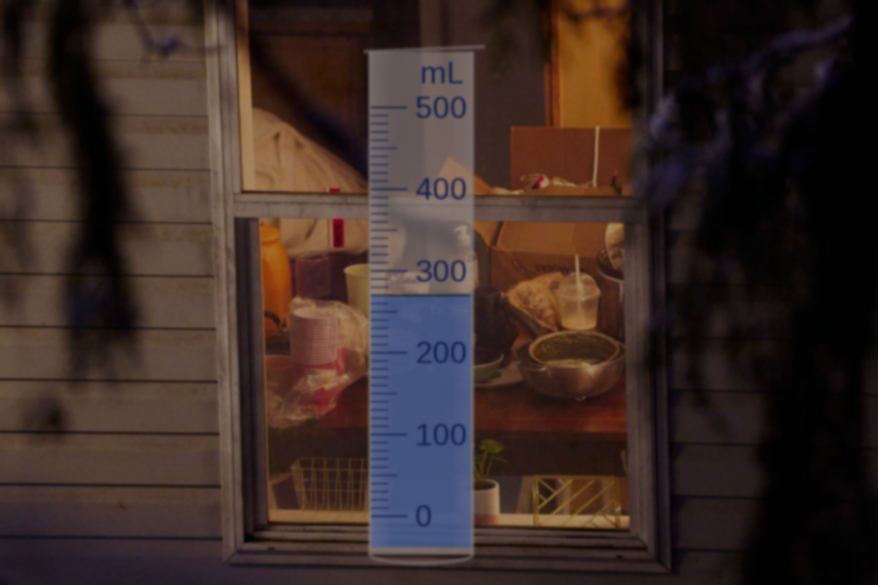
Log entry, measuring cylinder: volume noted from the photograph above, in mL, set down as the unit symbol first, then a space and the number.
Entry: mL 270
